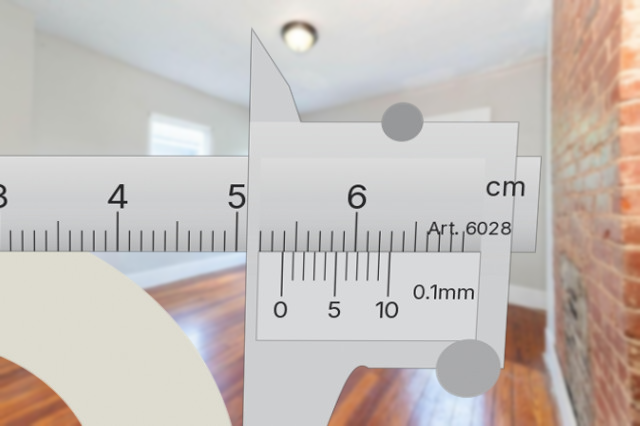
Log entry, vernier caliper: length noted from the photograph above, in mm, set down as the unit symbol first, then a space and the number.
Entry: mm 53.9
